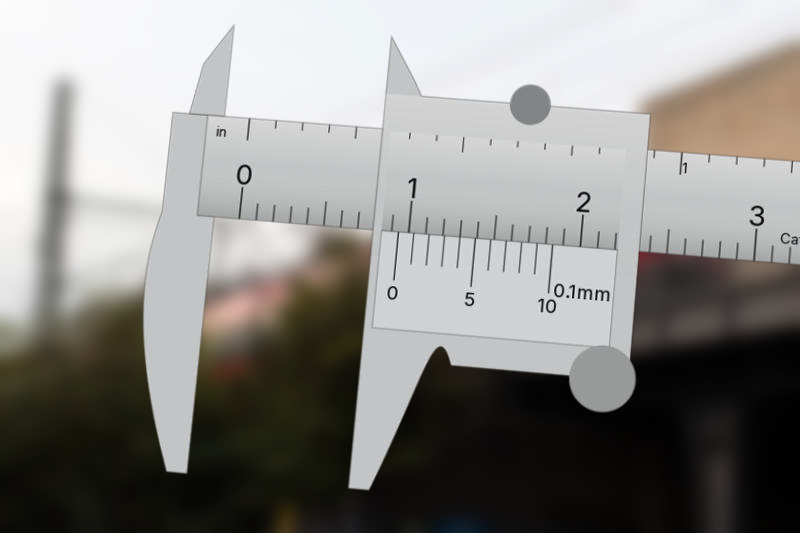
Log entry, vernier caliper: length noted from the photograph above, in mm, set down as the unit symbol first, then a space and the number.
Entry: mm 9.4
